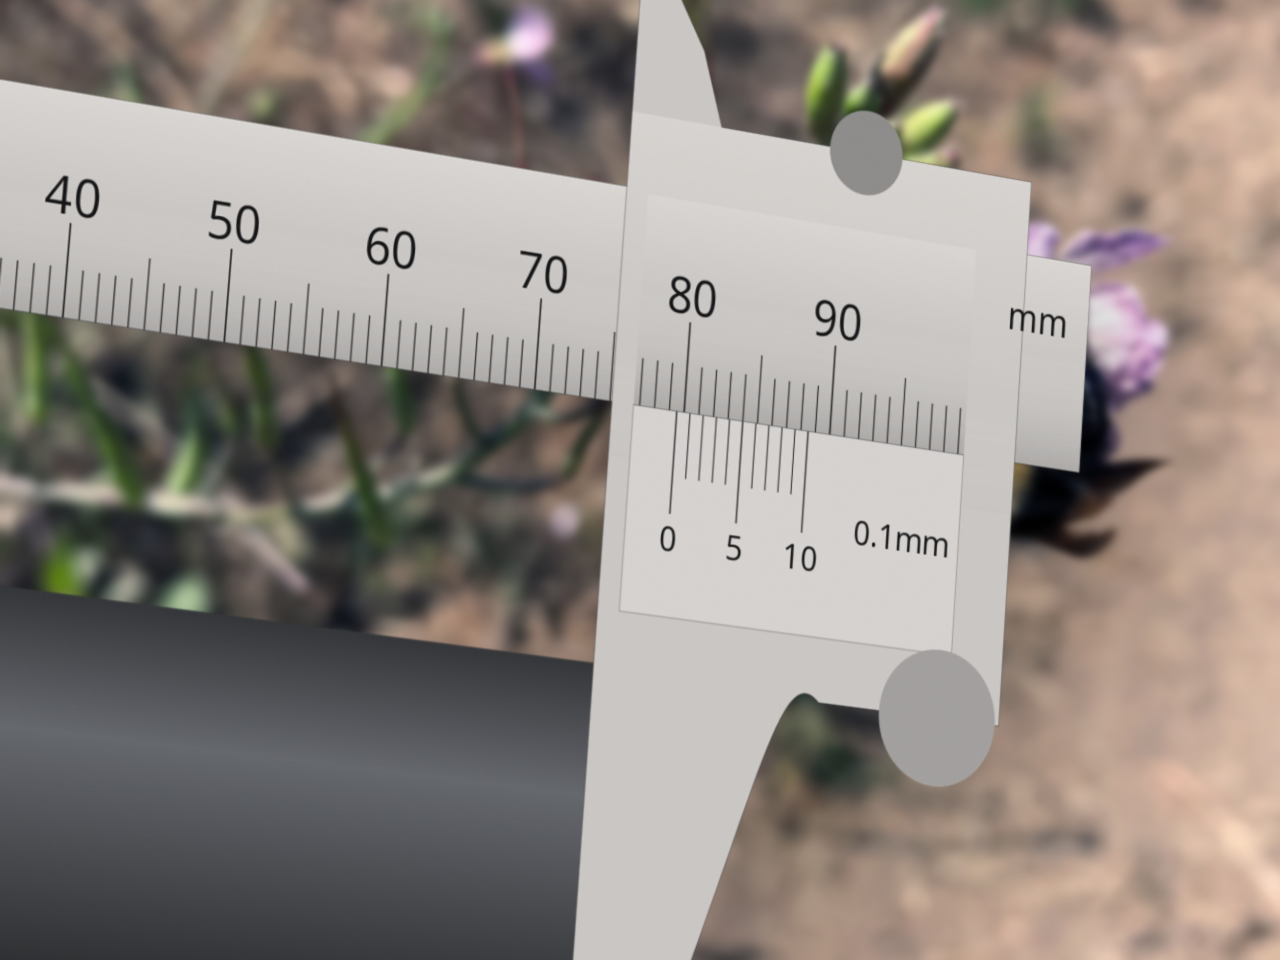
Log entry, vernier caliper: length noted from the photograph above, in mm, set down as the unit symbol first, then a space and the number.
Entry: mm 79.5
